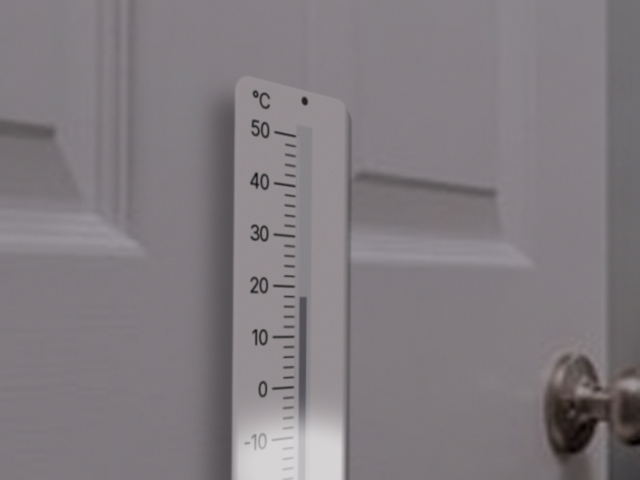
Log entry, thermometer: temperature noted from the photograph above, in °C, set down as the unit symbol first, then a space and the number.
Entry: °C 18
